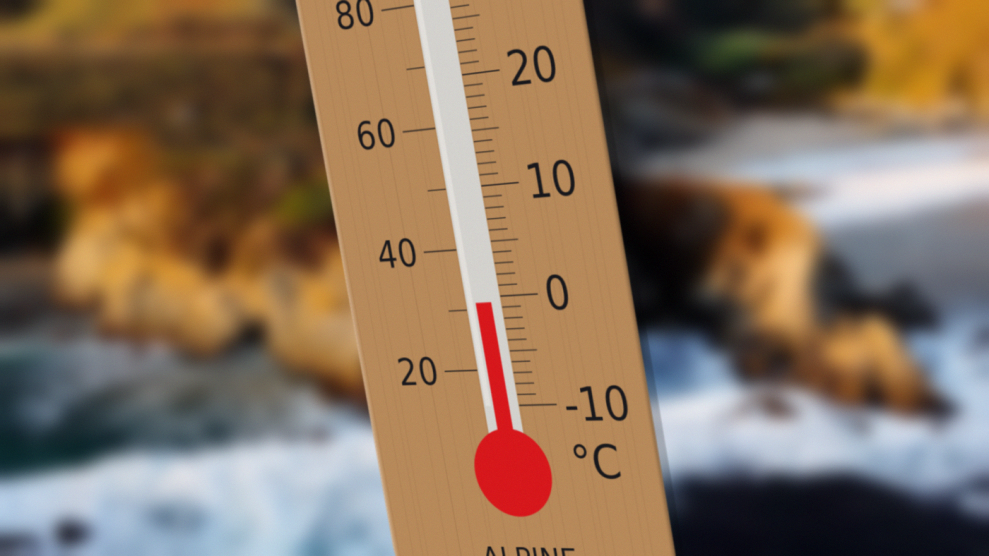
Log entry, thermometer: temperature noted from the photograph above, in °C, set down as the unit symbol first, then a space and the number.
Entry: °C -0.5
